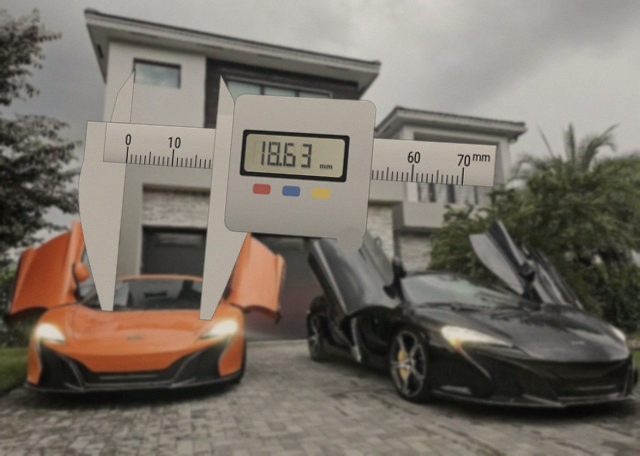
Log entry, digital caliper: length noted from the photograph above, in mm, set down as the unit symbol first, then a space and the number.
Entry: mm 18.63
